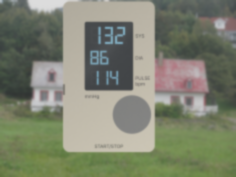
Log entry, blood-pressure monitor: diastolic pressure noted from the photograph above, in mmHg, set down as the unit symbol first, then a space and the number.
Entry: mmHg 86
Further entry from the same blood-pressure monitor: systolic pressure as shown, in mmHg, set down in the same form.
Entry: mmHg 132
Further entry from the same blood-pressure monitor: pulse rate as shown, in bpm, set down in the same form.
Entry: bpm 114
